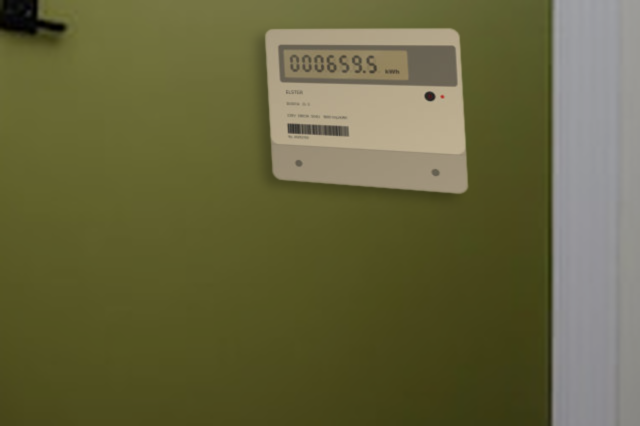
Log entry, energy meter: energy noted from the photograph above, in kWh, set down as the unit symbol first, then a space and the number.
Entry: kWh 659.5
